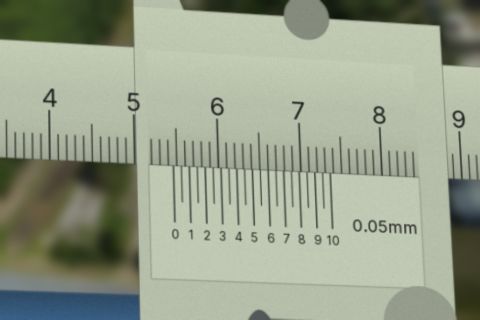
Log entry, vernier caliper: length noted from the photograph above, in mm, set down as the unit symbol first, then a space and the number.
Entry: mm 54.6
